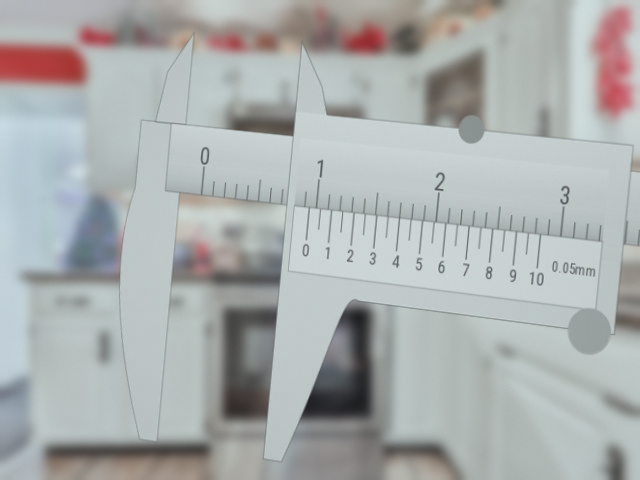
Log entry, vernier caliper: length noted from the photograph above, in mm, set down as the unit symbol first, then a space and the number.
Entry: mm 9.4
